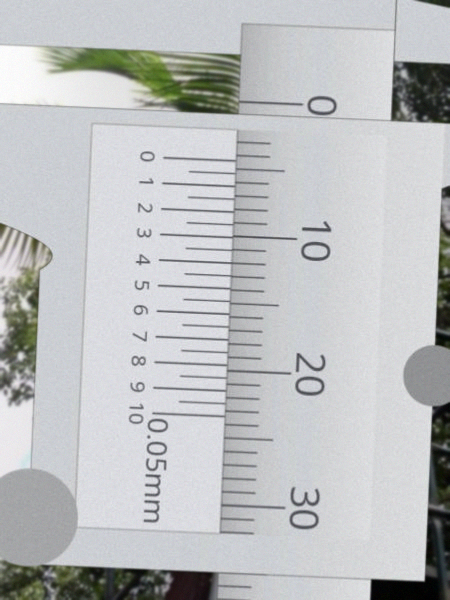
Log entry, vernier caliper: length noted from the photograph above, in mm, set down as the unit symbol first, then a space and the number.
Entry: mm 4.4
